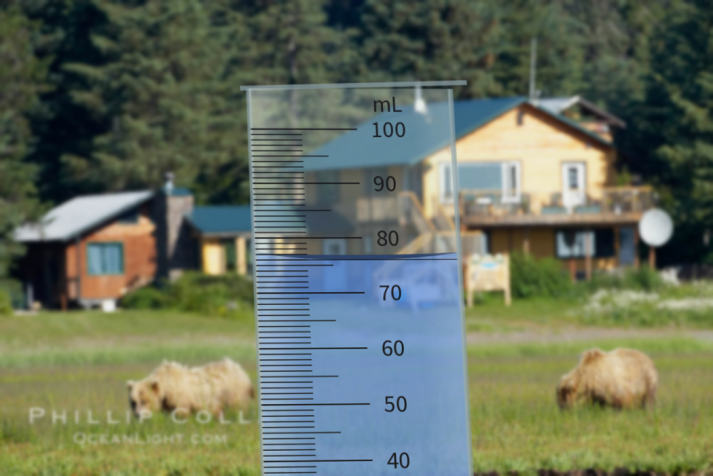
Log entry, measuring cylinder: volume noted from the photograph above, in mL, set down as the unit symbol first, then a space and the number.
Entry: mL 76
